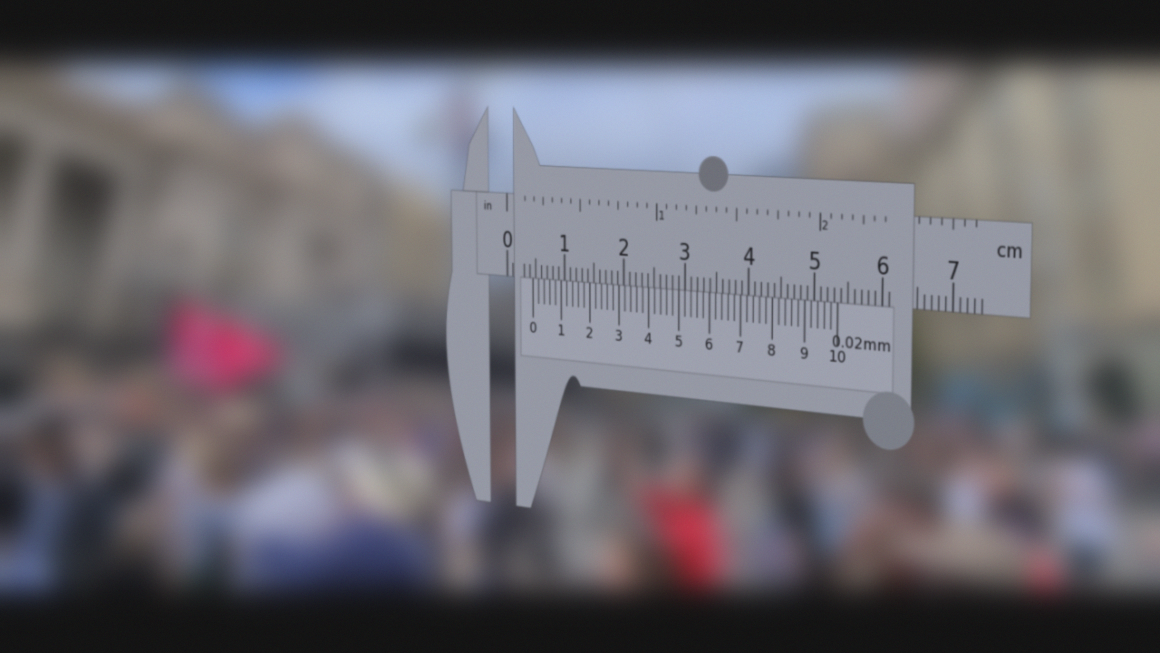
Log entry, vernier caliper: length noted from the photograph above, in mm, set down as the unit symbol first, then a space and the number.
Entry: mm 4.5
